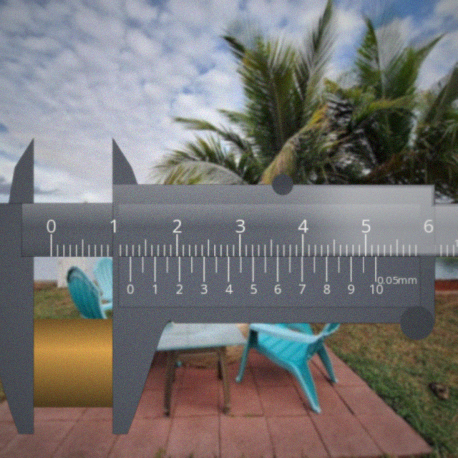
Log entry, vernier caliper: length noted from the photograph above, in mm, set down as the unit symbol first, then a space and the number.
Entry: mm 12.6
